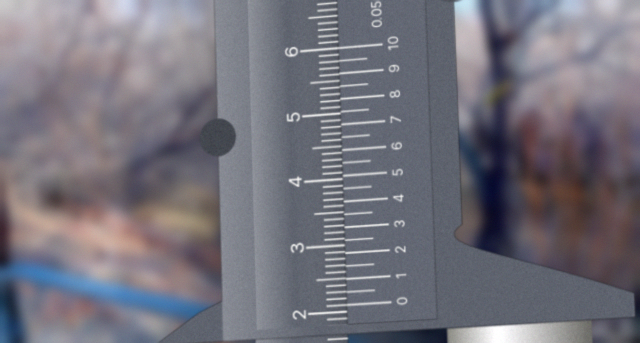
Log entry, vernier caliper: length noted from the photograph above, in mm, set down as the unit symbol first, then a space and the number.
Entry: mm 21.0
